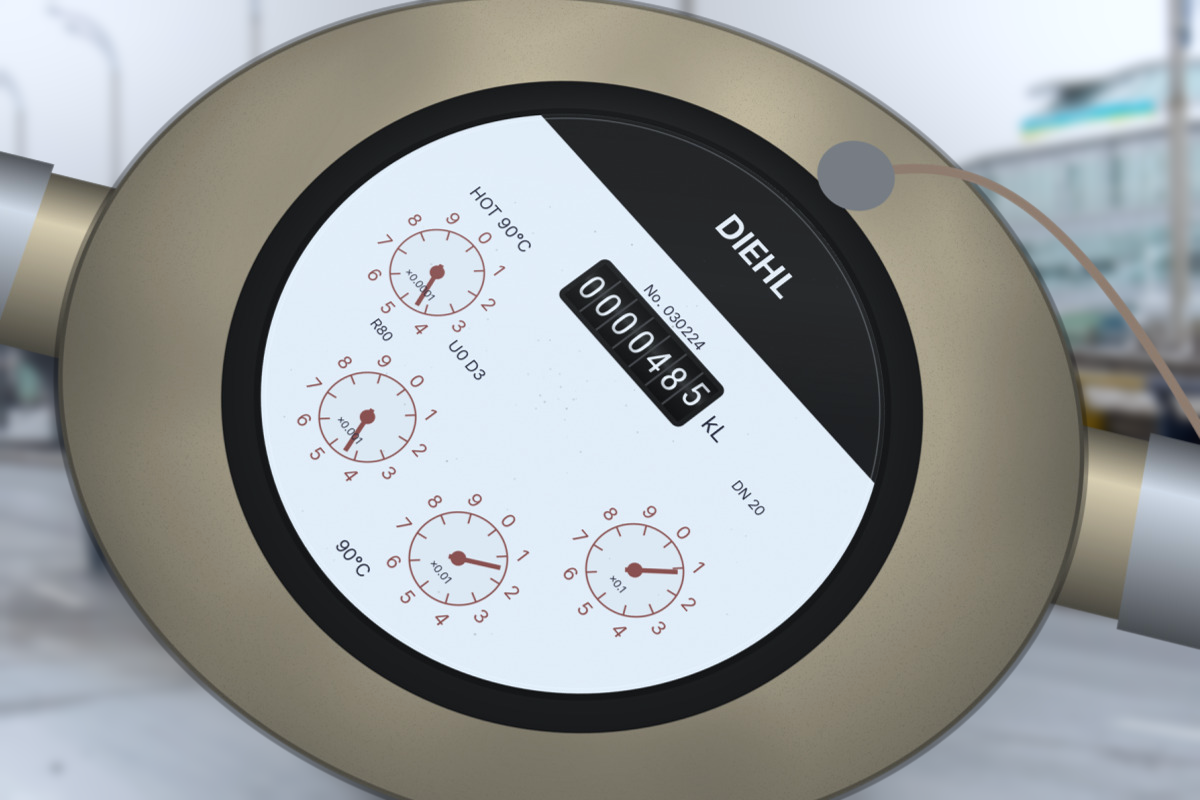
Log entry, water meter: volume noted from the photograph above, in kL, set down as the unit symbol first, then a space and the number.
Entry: kL 485.1144
